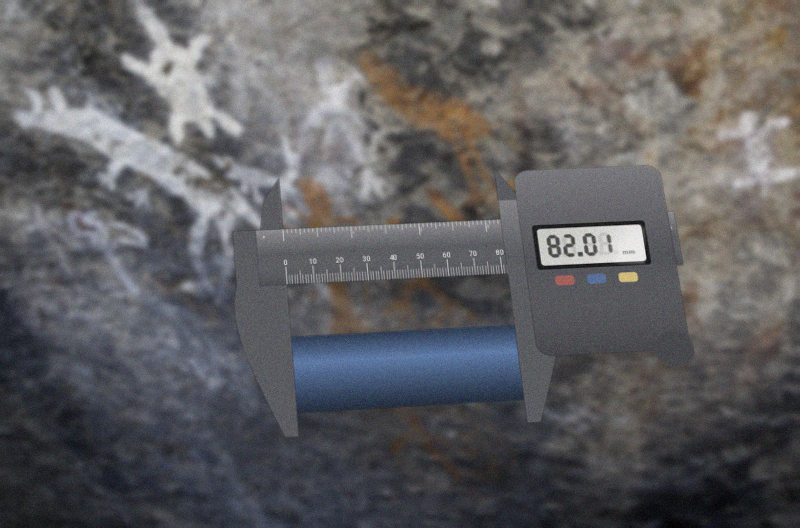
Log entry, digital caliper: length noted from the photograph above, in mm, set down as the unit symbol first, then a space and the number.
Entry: mm 82.01
